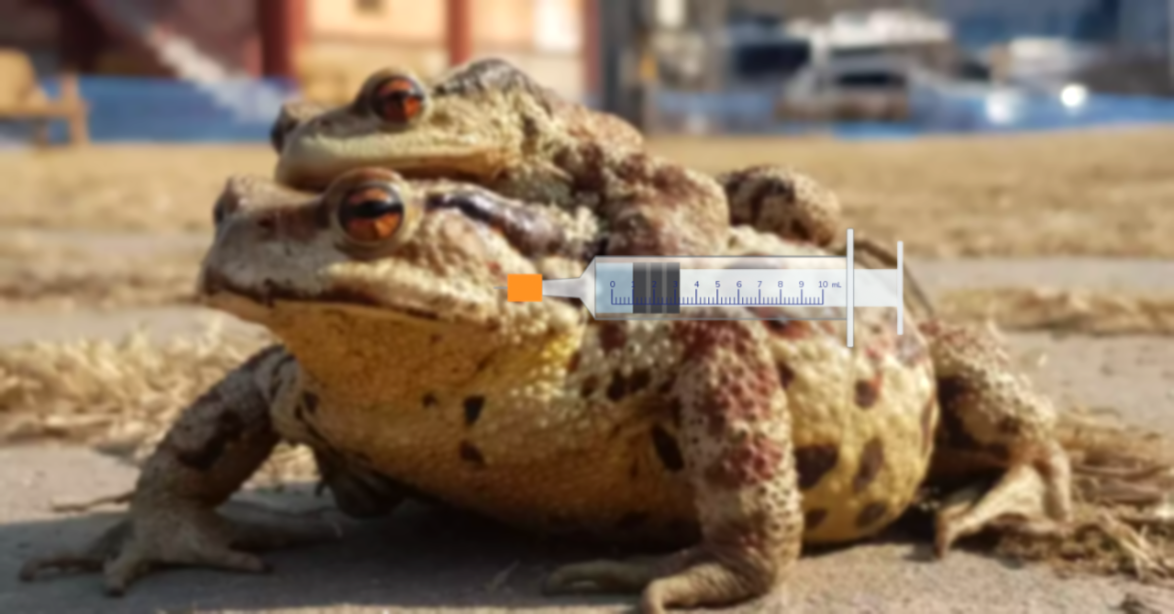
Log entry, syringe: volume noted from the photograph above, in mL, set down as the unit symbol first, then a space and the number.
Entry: mL 1
